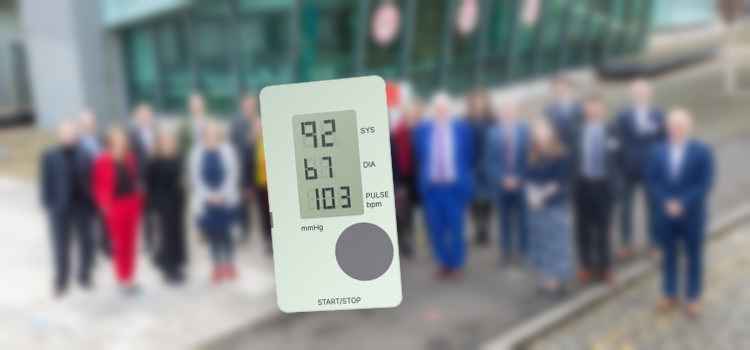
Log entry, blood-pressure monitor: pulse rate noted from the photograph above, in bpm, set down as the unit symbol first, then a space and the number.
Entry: bpm 103
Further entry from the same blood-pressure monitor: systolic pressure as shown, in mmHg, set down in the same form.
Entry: mmHg 92
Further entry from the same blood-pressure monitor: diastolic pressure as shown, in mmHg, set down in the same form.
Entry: mmHg 67
